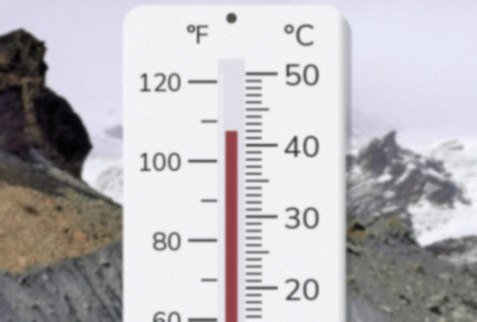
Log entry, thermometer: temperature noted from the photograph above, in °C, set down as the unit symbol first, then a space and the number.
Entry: °C 42
